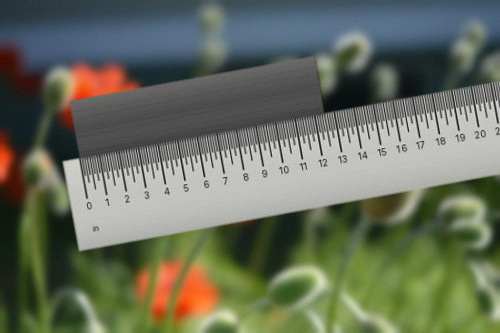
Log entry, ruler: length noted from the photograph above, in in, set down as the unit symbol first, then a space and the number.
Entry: in 12.5
